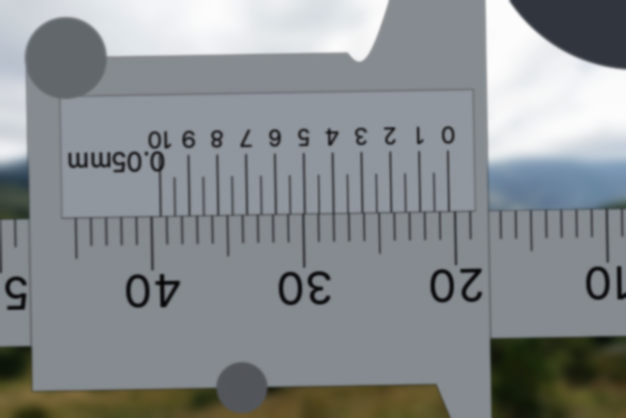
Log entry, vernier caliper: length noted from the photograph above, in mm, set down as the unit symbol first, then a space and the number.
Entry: mm 20.4
